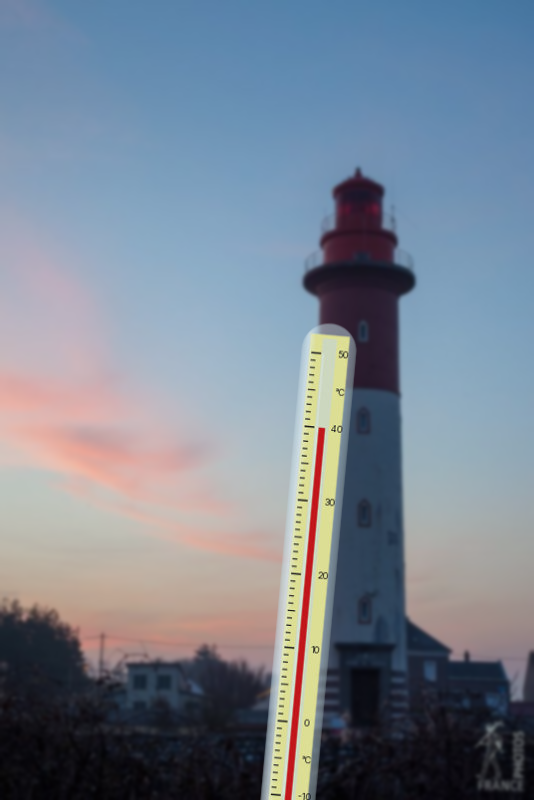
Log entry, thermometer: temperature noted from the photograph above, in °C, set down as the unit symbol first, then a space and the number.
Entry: °C 40
